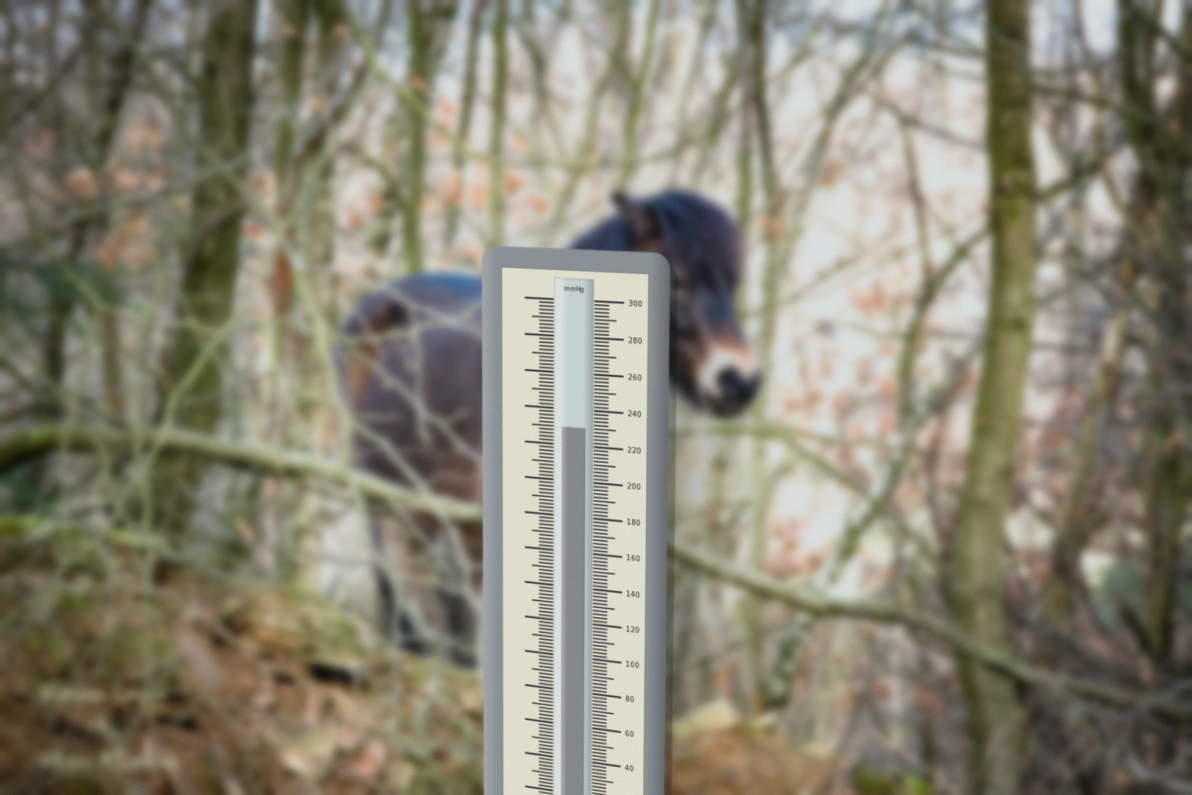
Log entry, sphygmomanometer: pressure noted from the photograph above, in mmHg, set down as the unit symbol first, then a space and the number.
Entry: mmHg 230
